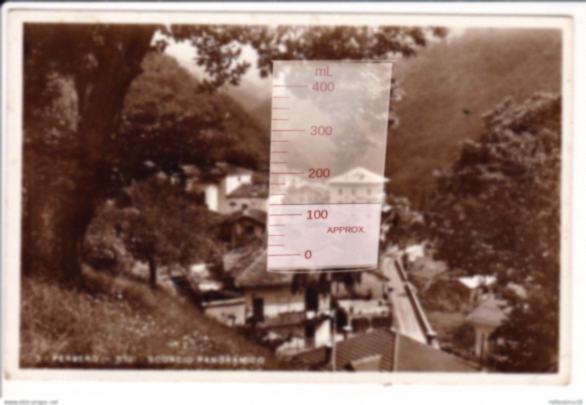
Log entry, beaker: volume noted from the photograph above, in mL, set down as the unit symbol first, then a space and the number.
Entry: mL 125
